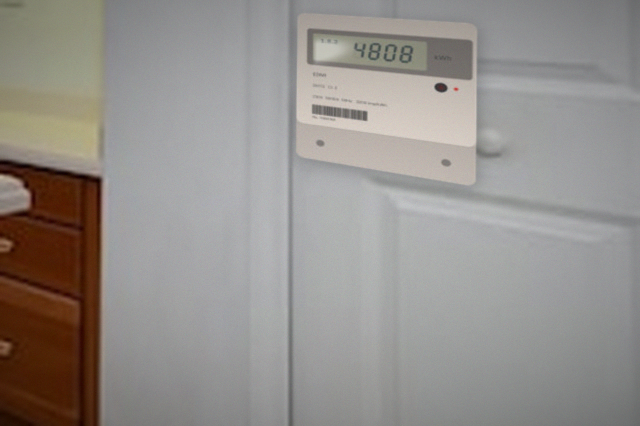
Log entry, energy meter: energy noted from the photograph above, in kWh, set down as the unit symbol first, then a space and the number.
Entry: kWh 4808
